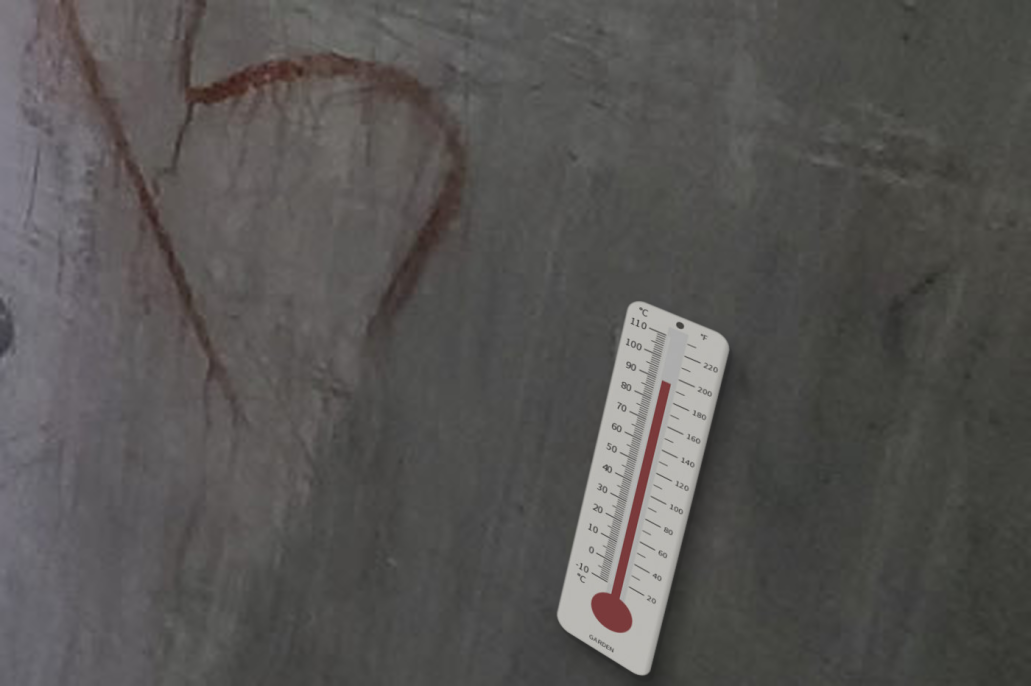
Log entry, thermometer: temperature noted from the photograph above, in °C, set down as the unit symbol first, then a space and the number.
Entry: °C 90
